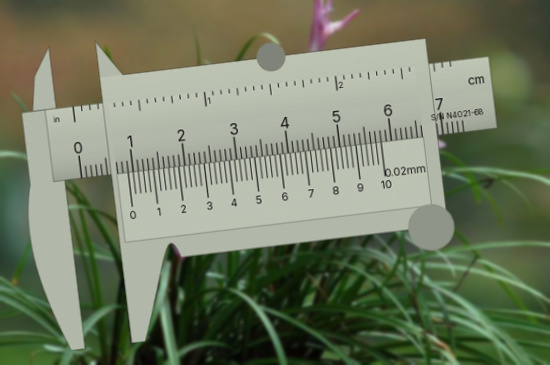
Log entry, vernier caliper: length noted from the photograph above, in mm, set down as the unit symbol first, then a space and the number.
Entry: mm 9.0
